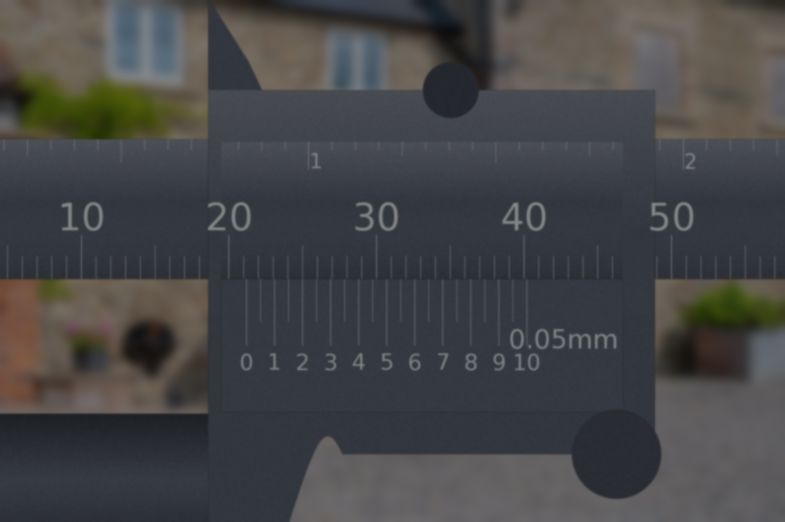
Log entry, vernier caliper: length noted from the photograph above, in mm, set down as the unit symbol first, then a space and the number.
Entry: mm 21.2
